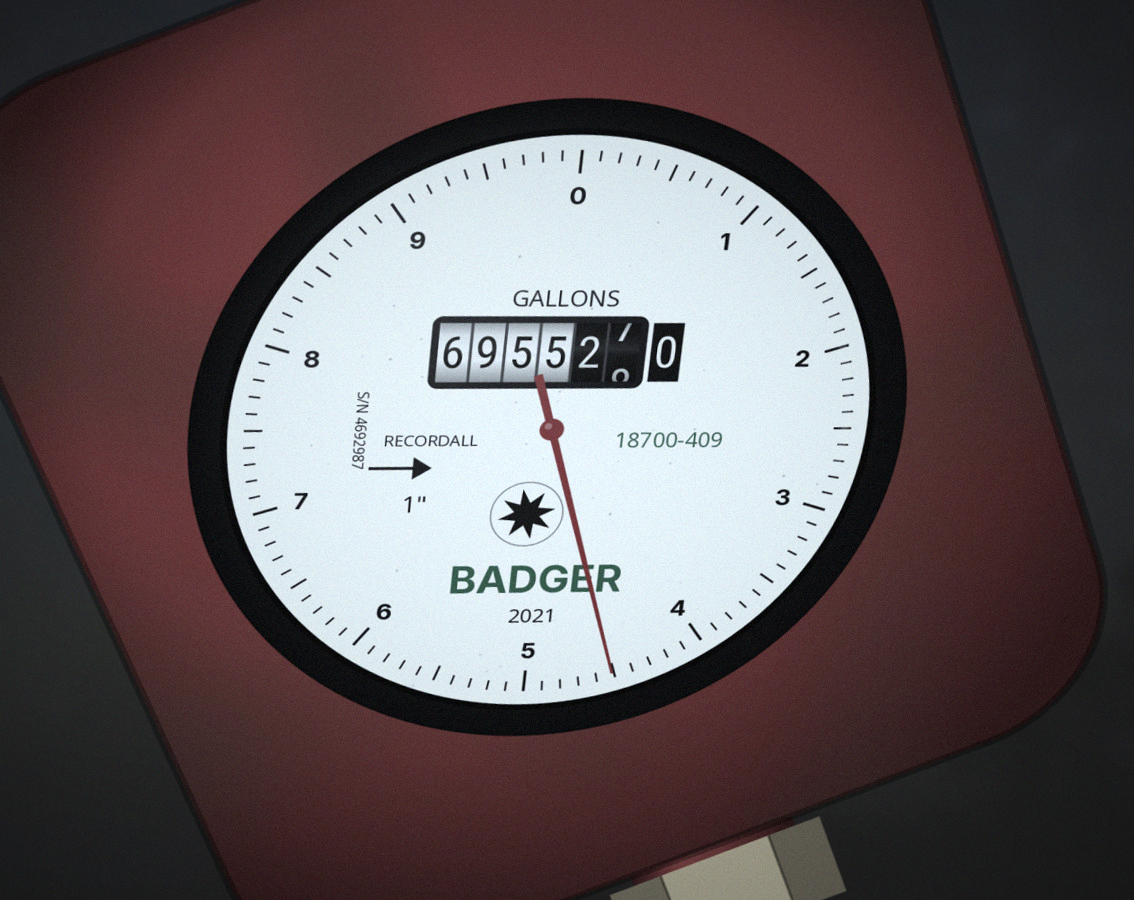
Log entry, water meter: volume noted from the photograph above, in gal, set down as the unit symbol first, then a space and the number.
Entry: gal 6955274.5
